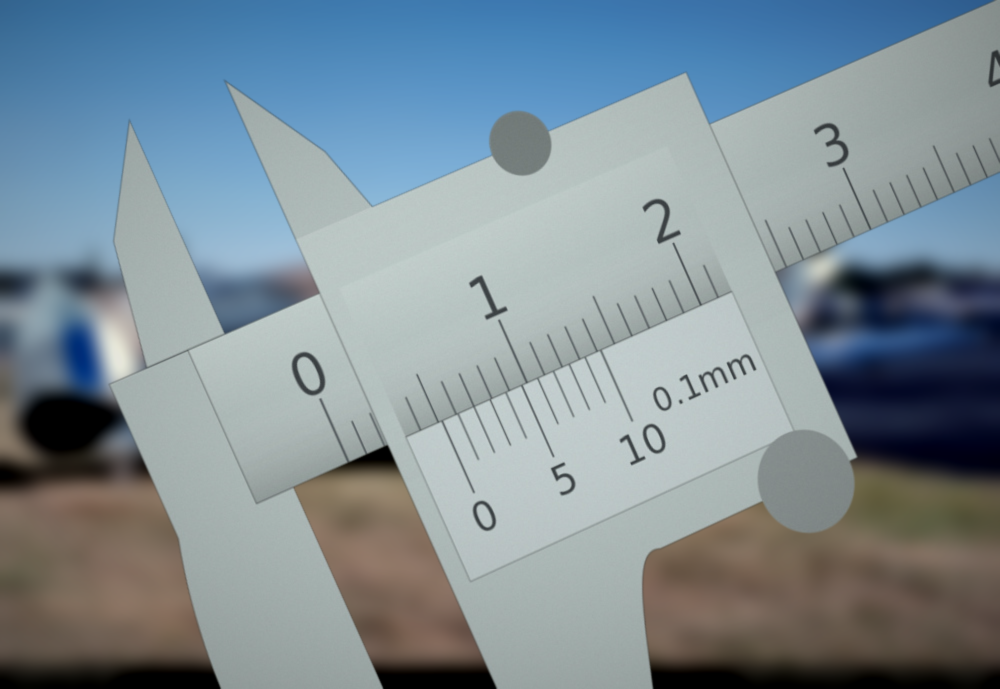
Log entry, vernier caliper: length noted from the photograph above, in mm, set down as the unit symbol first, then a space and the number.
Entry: mm 5.2
